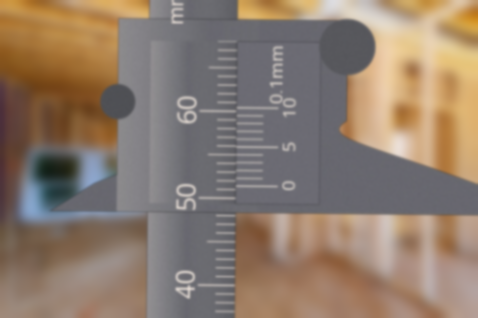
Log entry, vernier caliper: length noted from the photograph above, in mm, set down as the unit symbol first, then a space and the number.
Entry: mm 51.4
